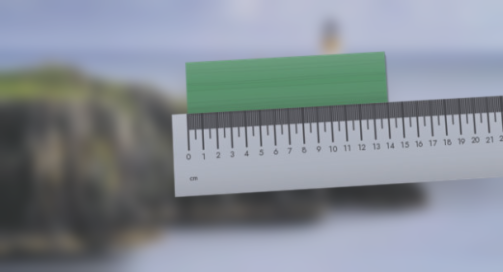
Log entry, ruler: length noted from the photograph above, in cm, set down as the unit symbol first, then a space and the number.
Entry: cm 14
